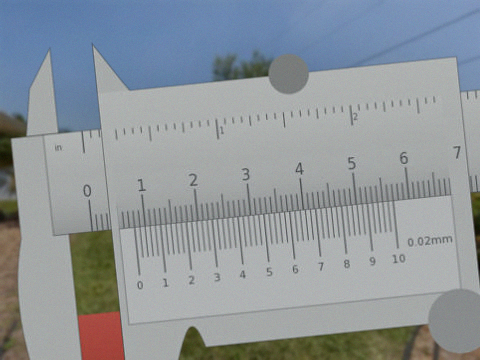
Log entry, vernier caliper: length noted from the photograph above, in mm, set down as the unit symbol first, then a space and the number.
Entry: mm 8.0
